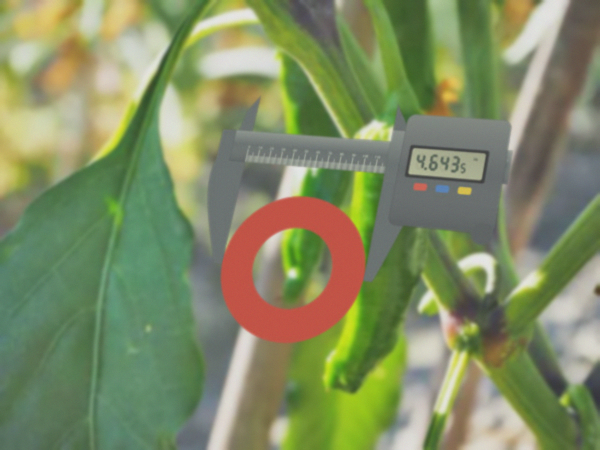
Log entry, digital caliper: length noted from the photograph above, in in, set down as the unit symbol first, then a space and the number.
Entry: in 4.6435
